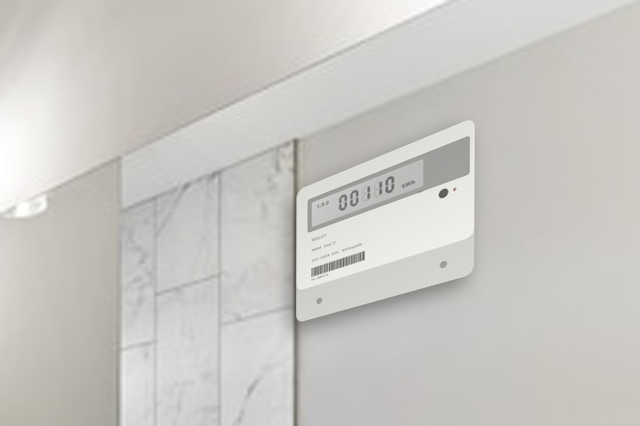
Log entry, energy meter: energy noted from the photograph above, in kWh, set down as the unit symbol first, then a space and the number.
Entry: kWh 110
